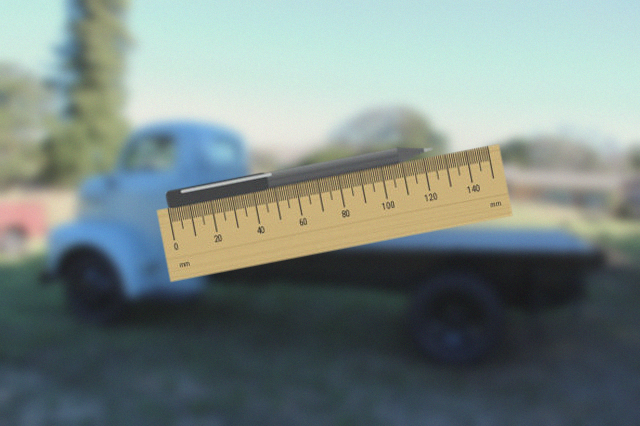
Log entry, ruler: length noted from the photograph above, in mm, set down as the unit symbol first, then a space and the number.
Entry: mm 125
